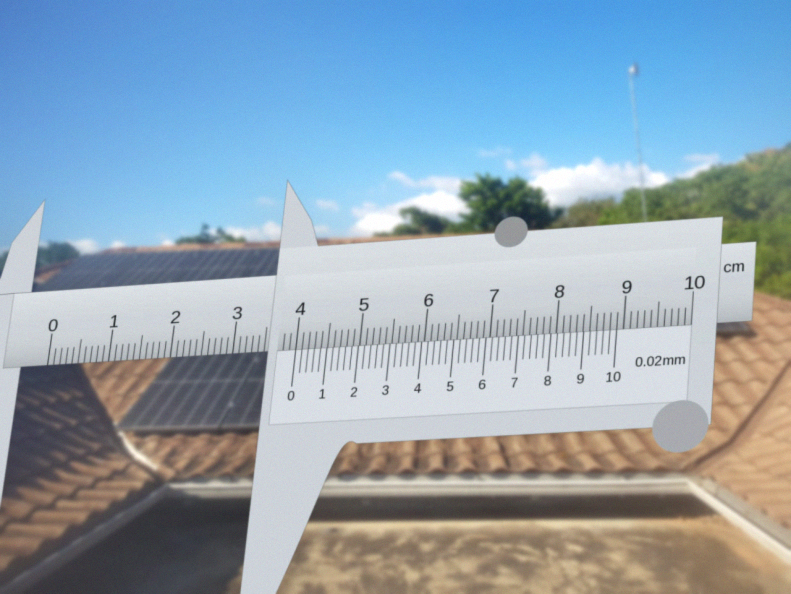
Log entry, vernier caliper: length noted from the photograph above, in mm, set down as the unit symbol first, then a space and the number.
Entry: mm 40.0
